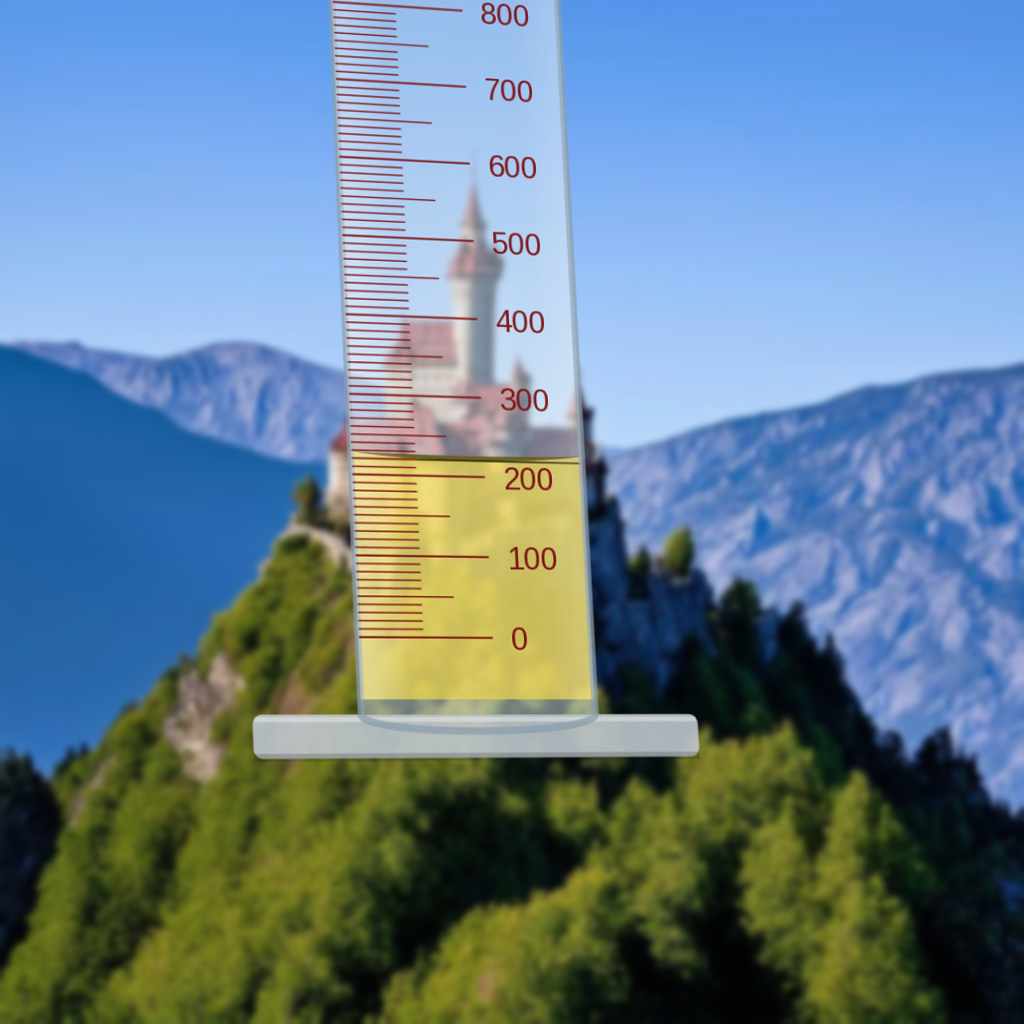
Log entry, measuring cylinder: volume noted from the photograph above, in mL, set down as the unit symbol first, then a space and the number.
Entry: mL 220
